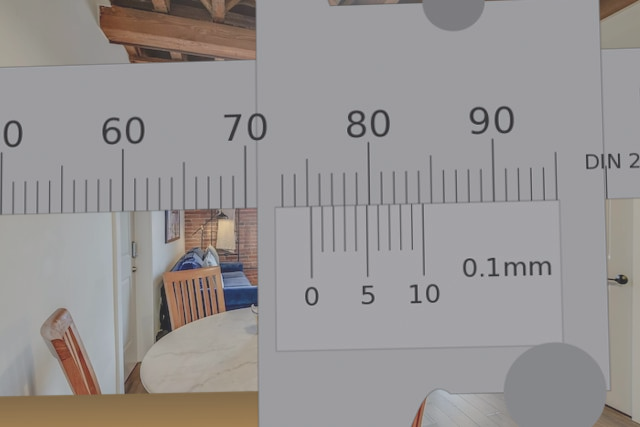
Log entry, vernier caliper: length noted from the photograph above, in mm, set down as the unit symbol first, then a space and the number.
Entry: mm 75.3
